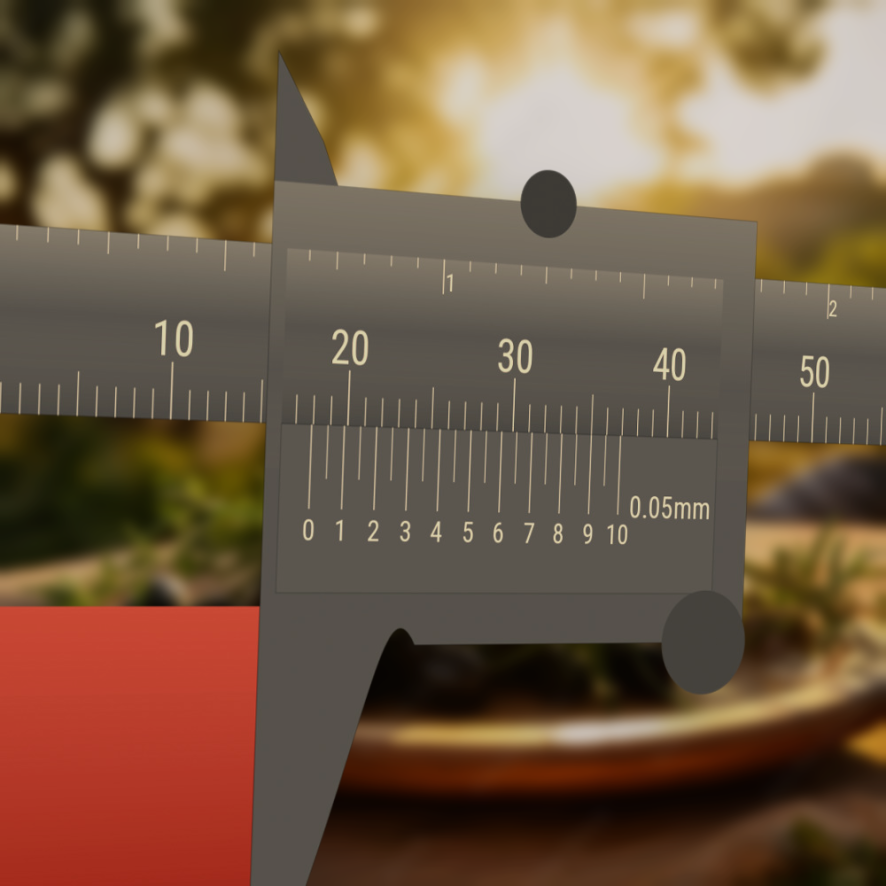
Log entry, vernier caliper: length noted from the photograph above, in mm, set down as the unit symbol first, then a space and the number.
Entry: mm 17.9
